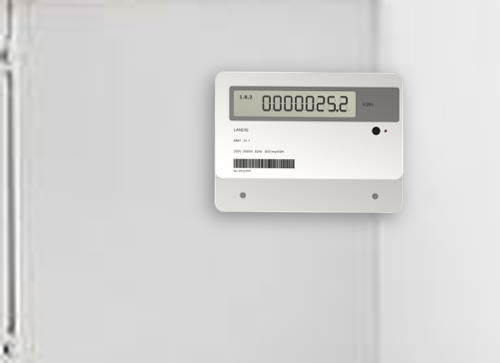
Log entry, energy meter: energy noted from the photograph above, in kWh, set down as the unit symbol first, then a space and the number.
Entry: kWh 25.2
